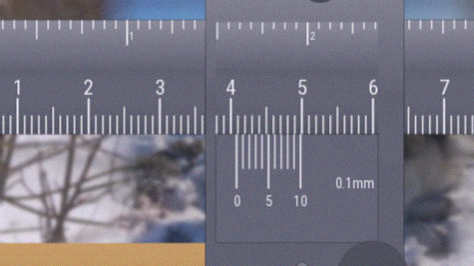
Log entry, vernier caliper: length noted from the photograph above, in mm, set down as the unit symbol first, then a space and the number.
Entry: mm 40.8
